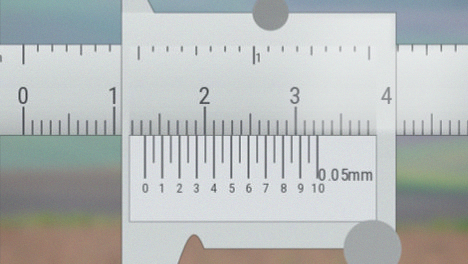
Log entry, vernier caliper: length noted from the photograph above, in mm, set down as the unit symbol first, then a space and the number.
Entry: mm 13.4
